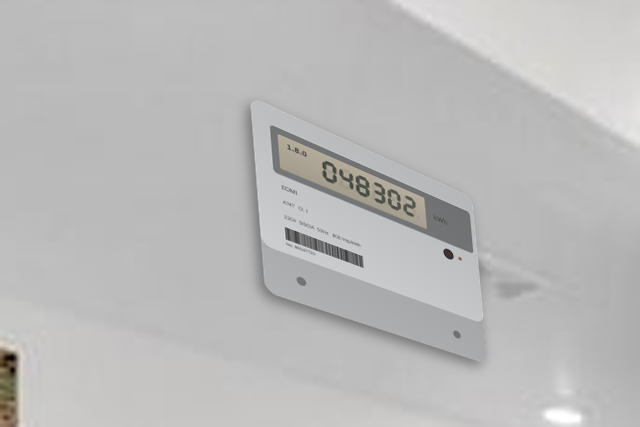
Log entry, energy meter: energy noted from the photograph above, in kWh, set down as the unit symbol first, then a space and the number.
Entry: kWh 48302
